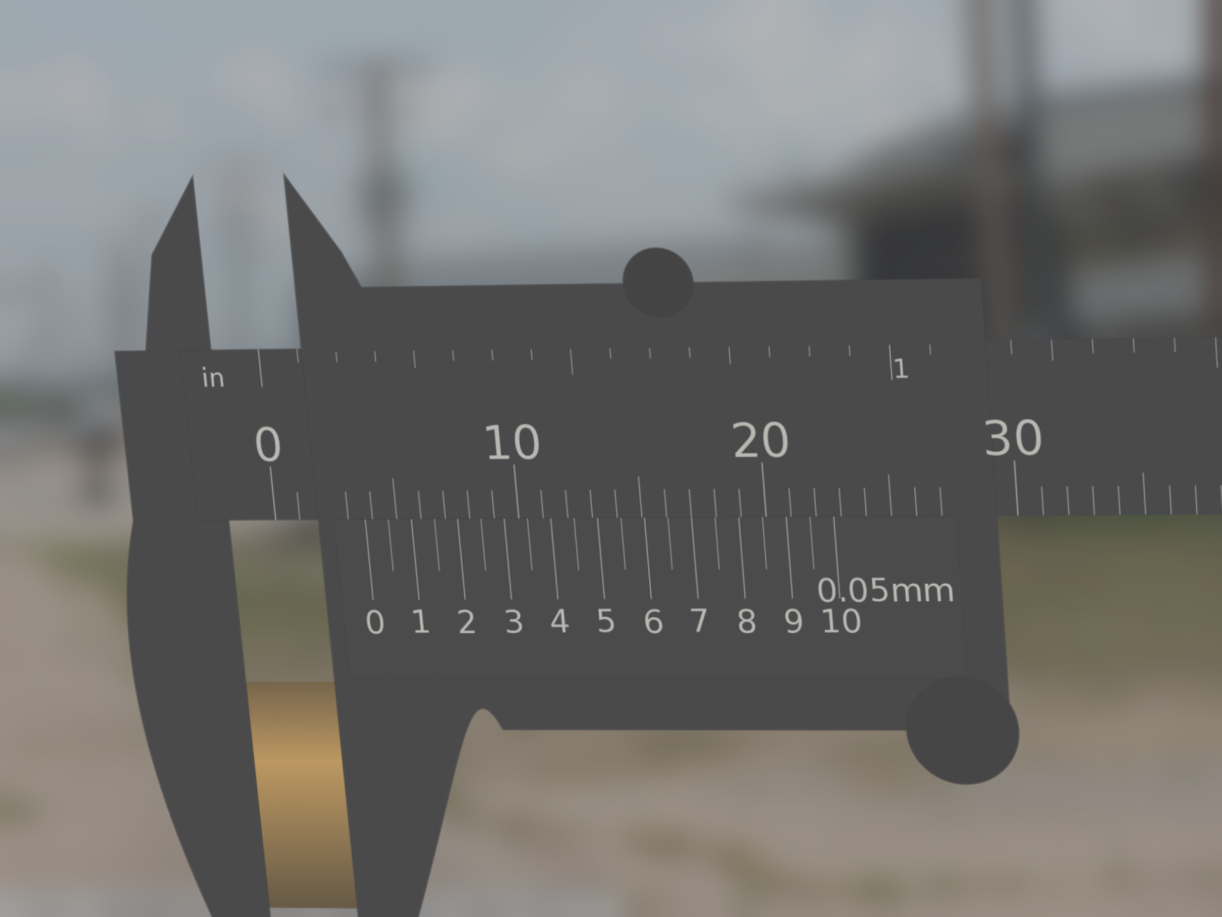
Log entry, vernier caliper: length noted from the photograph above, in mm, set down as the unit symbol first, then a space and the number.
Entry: mm 3.70
